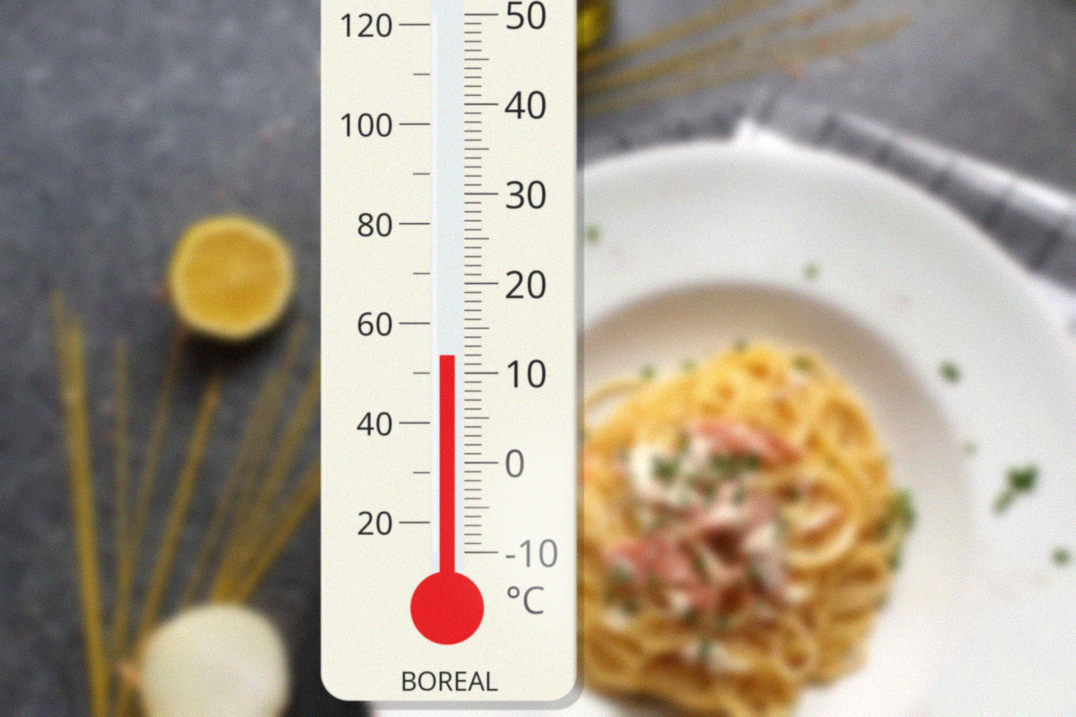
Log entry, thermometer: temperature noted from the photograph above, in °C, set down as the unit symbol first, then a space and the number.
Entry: °C 12
